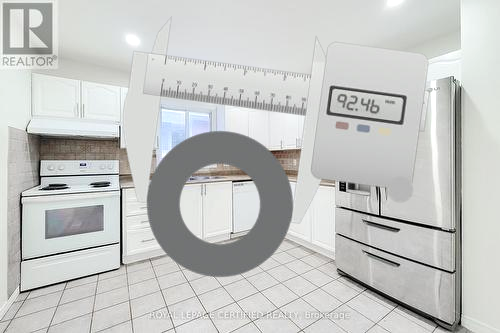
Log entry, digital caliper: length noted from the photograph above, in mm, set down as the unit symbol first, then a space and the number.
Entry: mm 92.46
